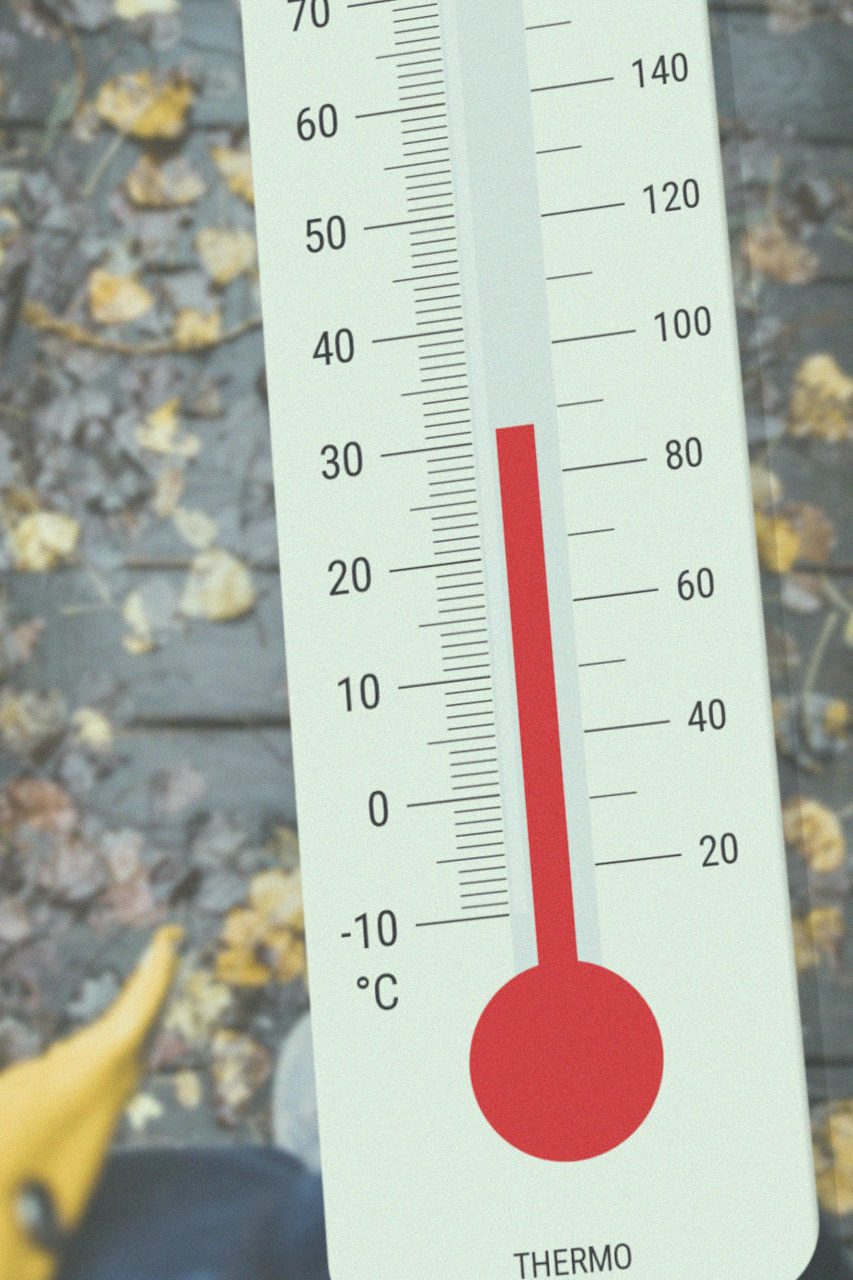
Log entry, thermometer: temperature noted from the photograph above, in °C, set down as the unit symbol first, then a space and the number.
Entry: °C 31
